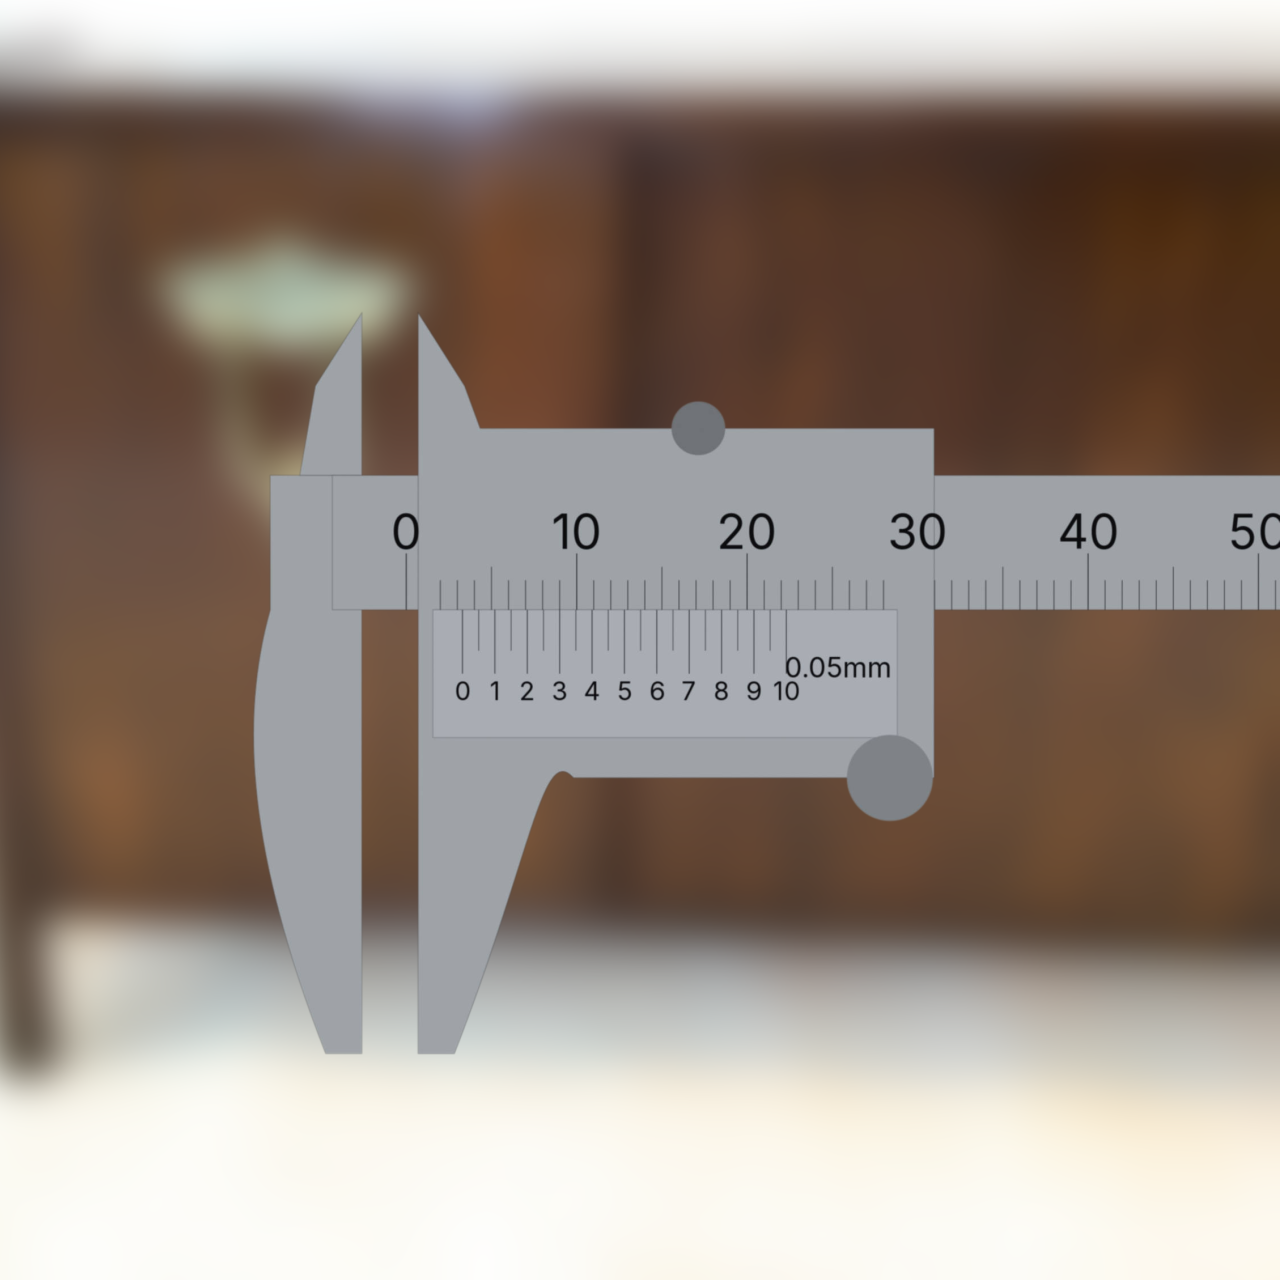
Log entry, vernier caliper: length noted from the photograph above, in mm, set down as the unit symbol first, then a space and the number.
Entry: mm 3.3
